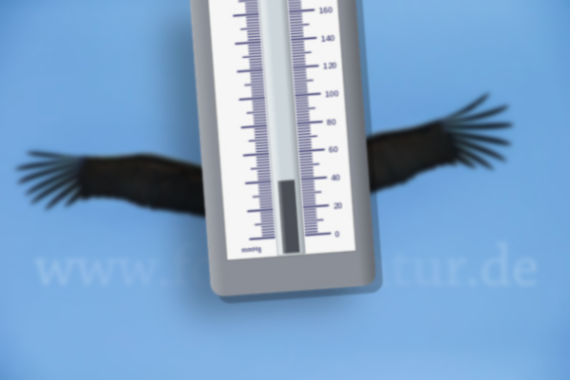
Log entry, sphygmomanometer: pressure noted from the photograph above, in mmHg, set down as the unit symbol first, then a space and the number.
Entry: mmHg 40
